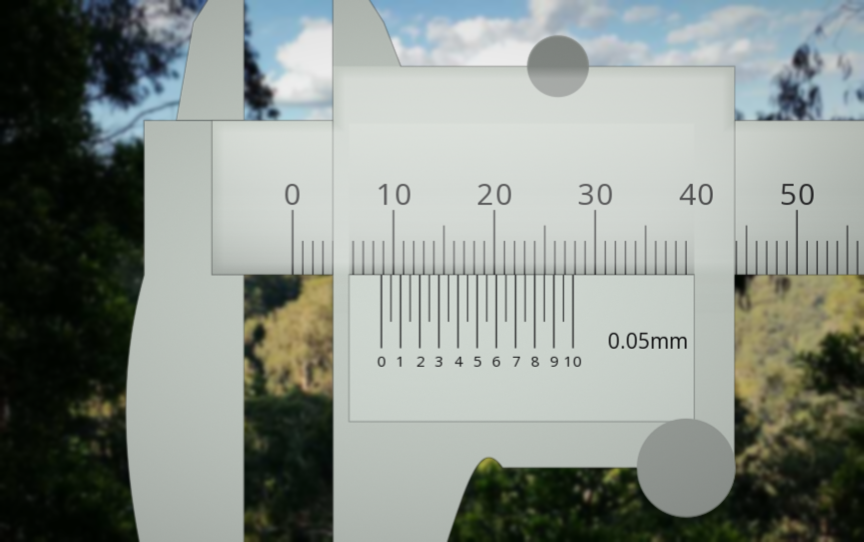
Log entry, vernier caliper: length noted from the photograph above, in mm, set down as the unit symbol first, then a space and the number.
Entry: mm 8.8
